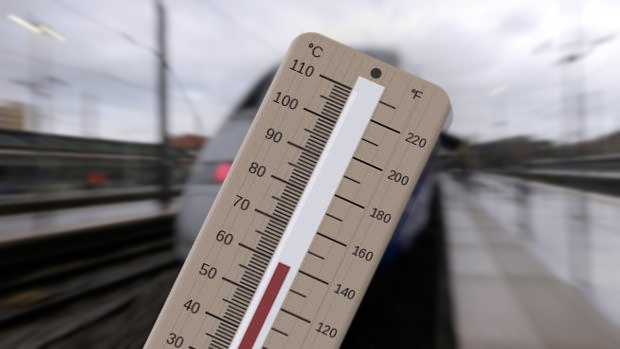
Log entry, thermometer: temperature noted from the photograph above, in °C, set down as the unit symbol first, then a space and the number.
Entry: °C 60
